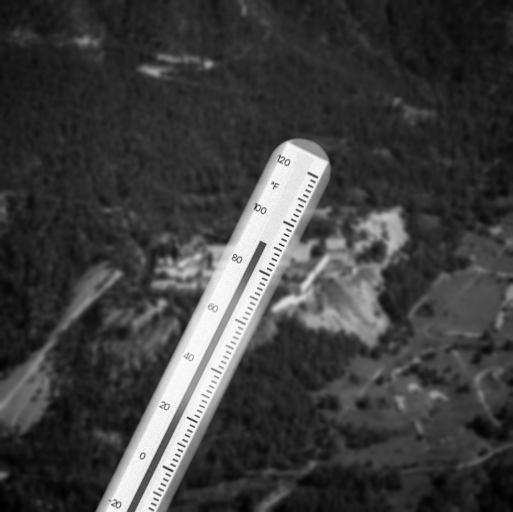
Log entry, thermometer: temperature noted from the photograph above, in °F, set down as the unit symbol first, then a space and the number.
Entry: °F 90
